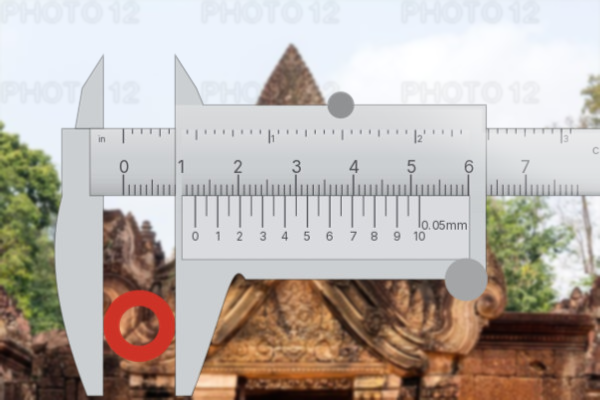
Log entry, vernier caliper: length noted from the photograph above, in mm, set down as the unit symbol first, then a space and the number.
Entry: mm 12.5
